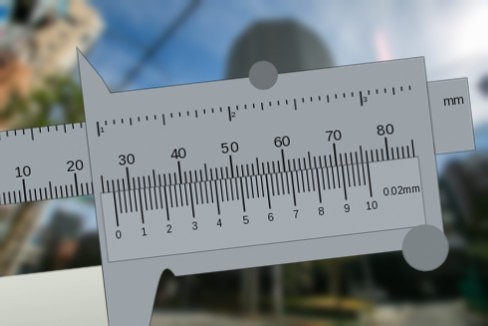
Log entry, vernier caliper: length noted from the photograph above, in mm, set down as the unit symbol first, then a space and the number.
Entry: mm 27.0
